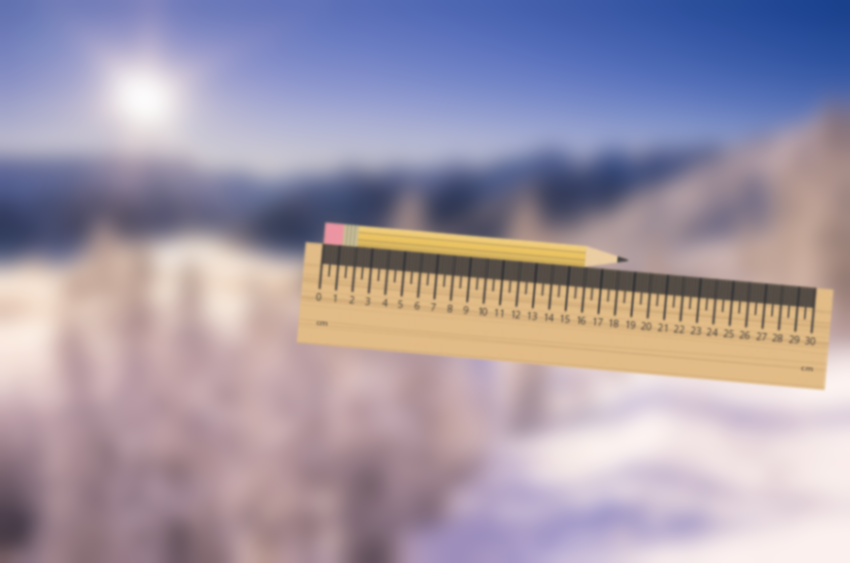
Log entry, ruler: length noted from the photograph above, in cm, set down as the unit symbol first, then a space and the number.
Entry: cm 18.5
